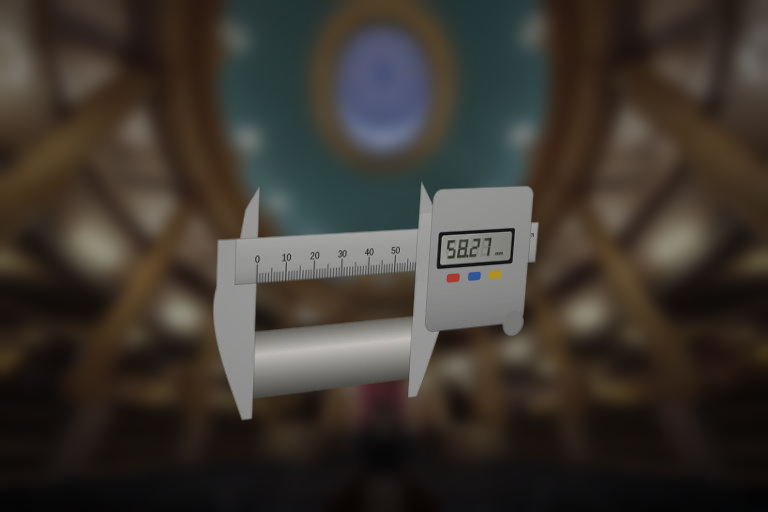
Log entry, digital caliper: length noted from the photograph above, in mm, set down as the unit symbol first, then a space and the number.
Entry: mm 58.27
